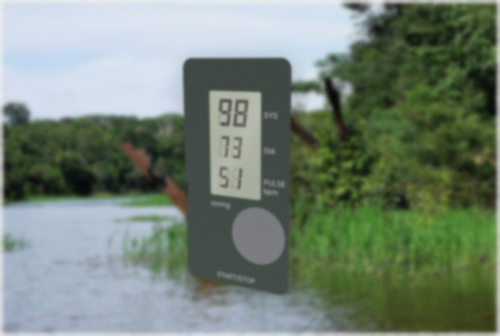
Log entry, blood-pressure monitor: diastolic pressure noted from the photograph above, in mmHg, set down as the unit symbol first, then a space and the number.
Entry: mmHg 73
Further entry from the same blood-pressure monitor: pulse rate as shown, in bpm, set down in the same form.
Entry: bpm 51
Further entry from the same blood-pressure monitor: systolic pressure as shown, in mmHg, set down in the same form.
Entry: mmHg 98
